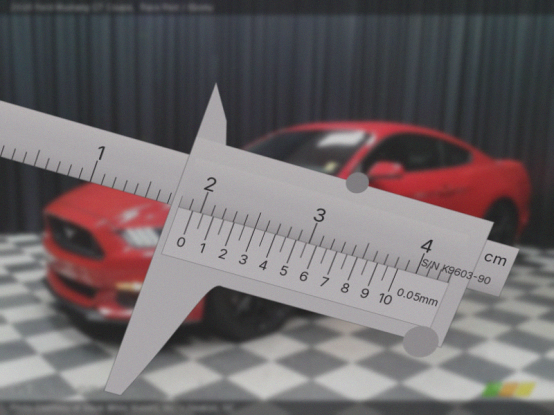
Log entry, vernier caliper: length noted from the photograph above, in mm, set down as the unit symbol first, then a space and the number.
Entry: mm 19.3
